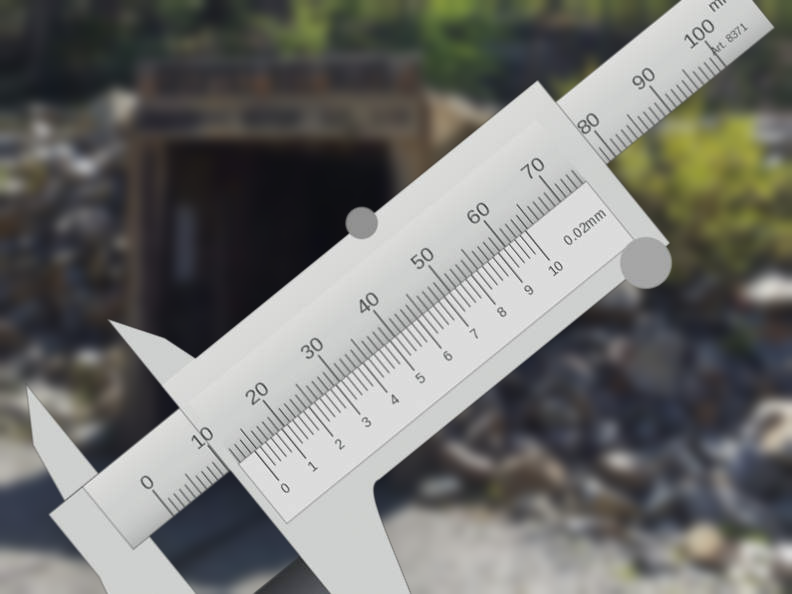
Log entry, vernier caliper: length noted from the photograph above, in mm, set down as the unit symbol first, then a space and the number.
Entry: mm 14.6
